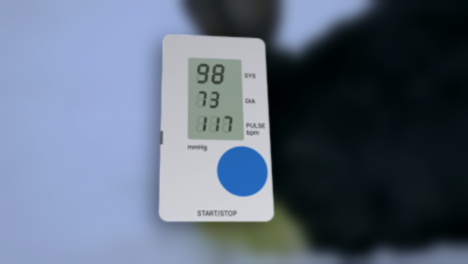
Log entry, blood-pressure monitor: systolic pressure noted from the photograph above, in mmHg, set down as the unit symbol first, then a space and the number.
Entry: mmHg 98
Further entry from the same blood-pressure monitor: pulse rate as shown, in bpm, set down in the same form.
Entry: bpm 117
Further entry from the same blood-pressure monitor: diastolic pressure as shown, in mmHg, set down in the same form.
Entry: mmHg 73
